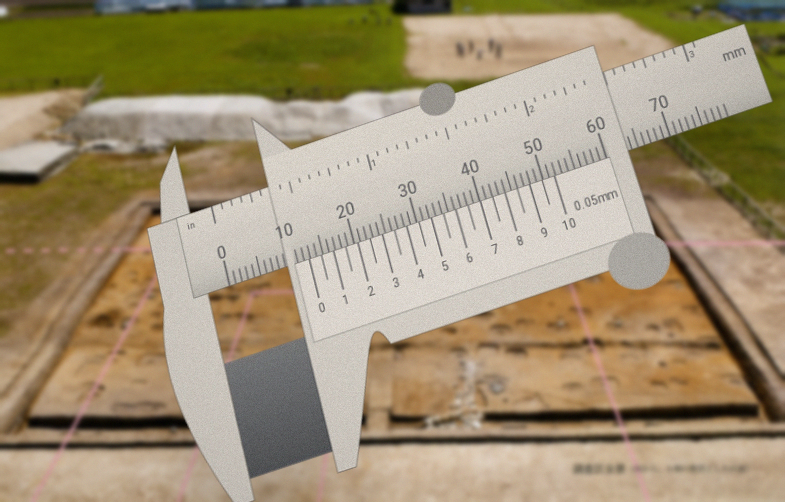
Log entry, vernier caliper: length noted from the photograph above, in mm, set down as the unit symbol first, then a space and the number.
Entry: mm 12.8
